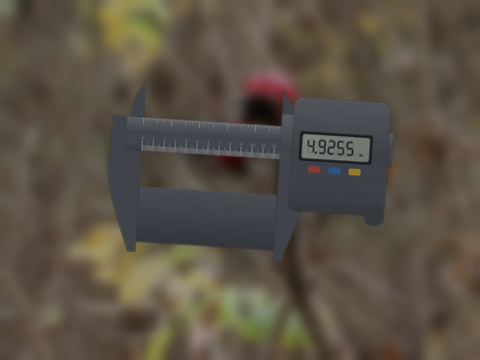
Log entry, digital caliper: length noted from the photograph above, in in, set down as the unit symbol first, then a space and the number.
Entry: in 4.9255
